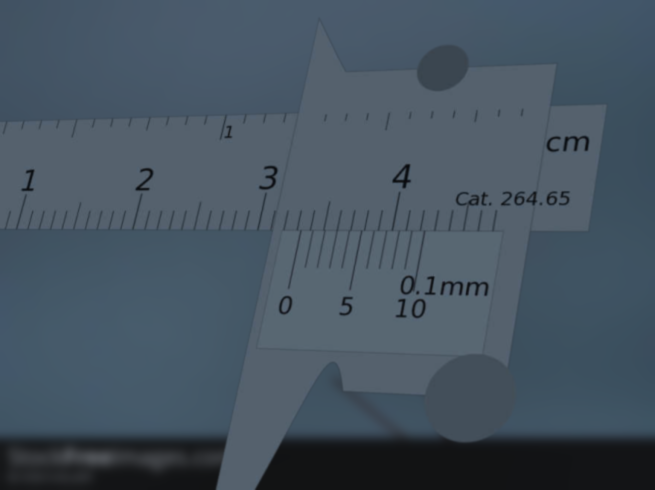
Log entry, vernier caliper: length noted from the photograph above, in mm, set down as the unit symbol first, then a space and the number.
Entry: mm 33.3
